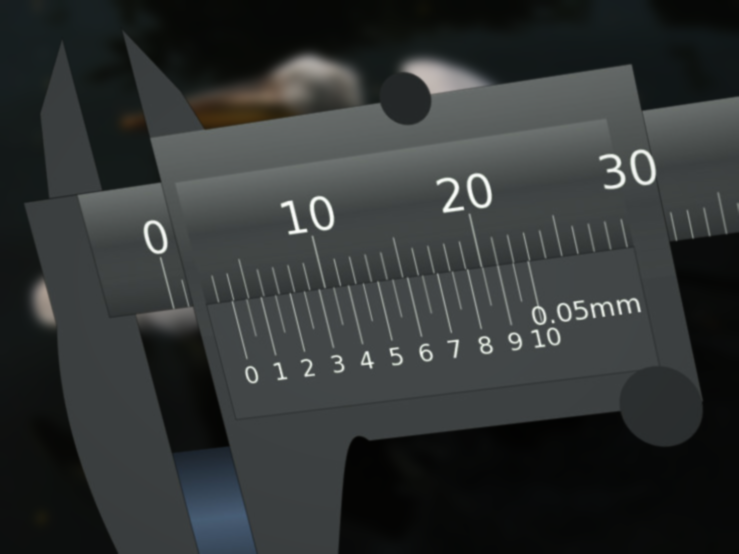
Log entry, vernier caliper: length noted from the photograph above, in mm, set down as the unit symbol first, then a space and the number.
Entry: mm 3.9
